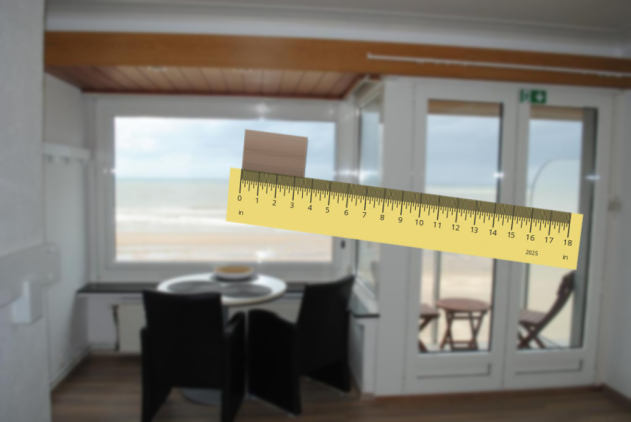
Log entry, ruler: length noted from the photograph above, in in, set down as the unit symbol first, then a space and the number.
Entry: in 3.5
